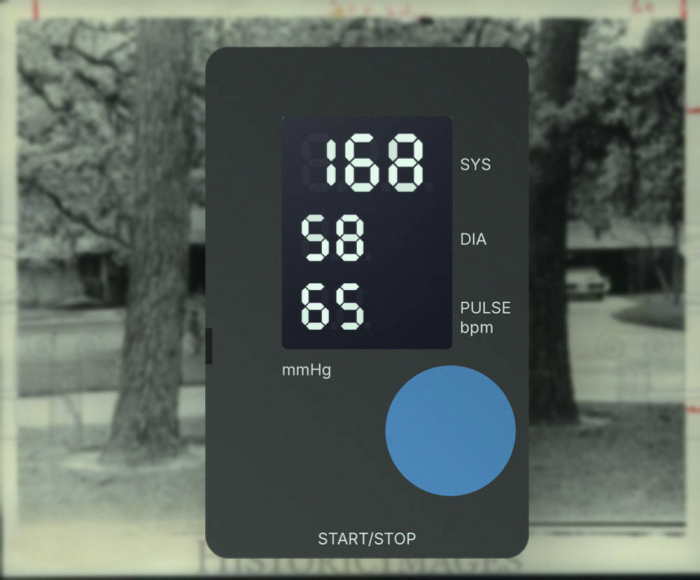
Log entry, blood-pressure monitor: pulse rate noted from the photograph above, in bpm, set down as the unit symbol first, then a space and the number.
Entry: bpm 65
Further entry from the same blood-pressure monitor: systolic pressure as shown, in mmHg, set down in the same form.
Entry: mmHg 168
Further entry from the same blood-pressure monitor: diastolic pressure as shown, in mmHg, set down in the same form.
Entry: mmHg 58
